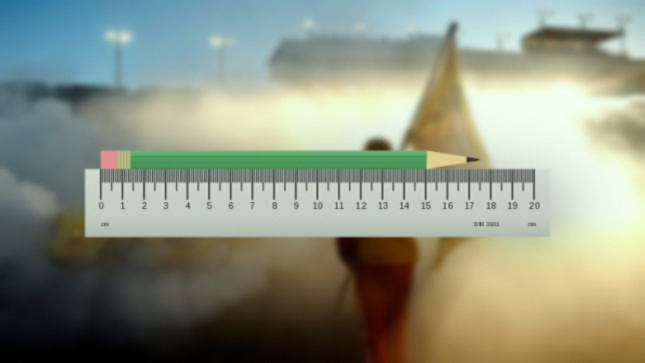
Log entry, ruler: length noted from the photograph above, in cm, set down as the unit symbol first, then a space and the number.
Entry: cm 17.5
